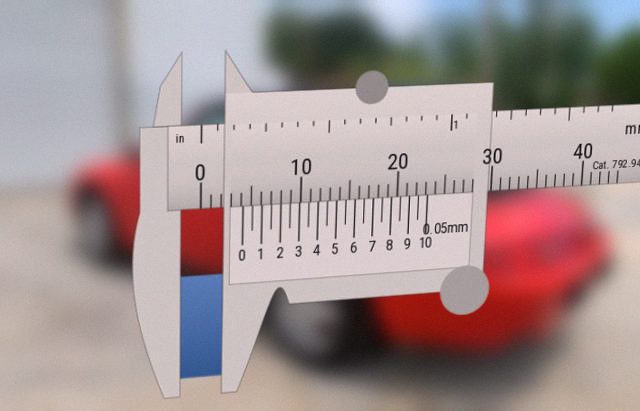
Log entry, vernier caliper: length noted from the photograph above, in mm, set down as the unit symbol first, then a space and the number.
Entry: mm 4.2
